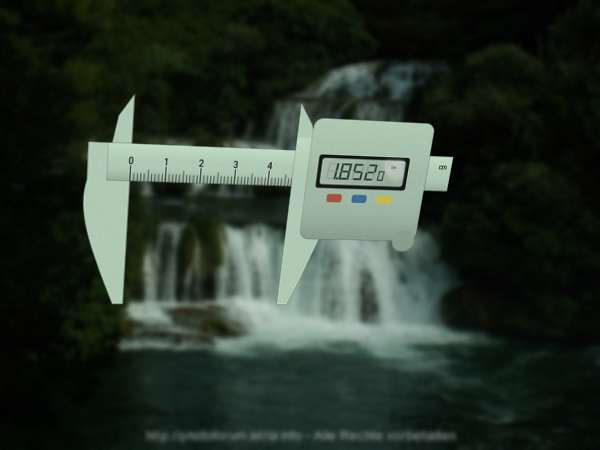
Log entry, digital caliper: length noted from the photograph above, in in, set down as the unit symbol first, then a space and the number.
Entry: in 1.8520
